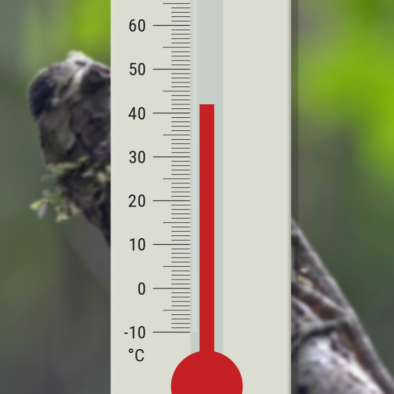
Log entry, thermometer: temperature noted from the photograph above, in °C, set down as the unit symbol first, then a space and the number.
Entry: °C 42
